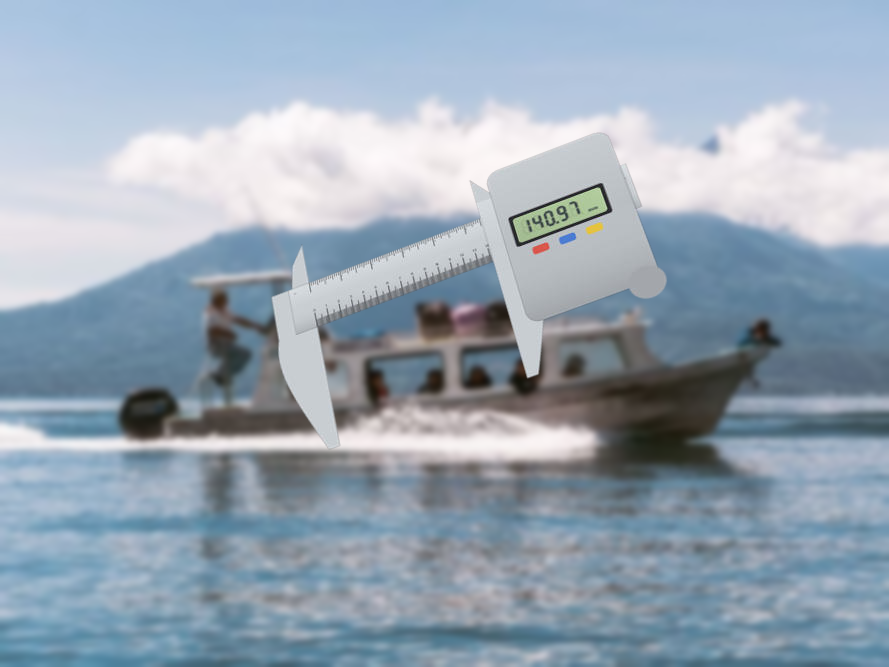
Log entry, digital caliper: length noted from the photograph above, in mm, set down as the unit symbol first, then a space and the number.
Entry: mm 140.97
